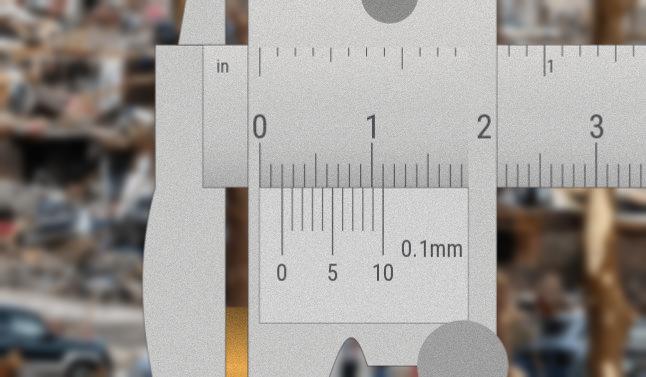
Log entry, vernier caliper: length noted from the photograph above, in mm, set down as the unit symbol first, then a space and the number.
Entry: mm 2.0
